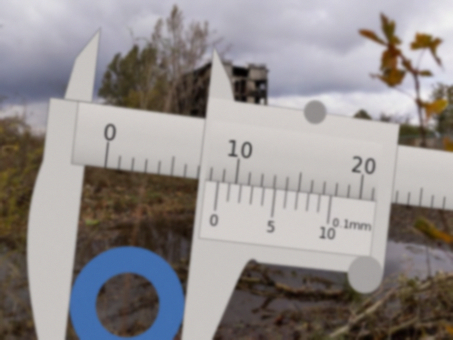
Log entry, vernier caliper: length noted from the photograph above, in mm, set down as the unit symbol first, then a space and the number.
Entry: mm 8.6
